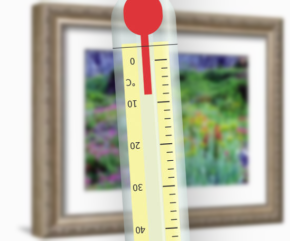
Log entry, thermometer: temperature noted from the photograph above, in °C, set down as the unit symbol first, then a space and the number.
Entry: °C 8
